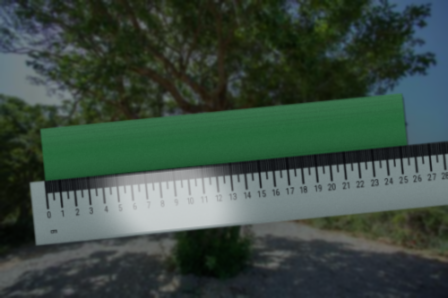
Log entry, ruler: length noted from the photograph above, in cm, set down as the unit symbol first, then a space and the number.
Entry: cm 25.5
